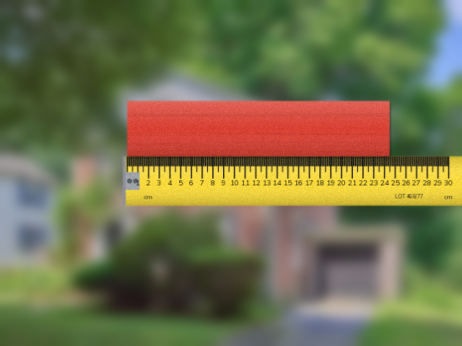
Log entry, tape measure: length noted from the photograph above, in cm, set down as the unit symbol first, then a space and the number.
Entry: cm 24.5
